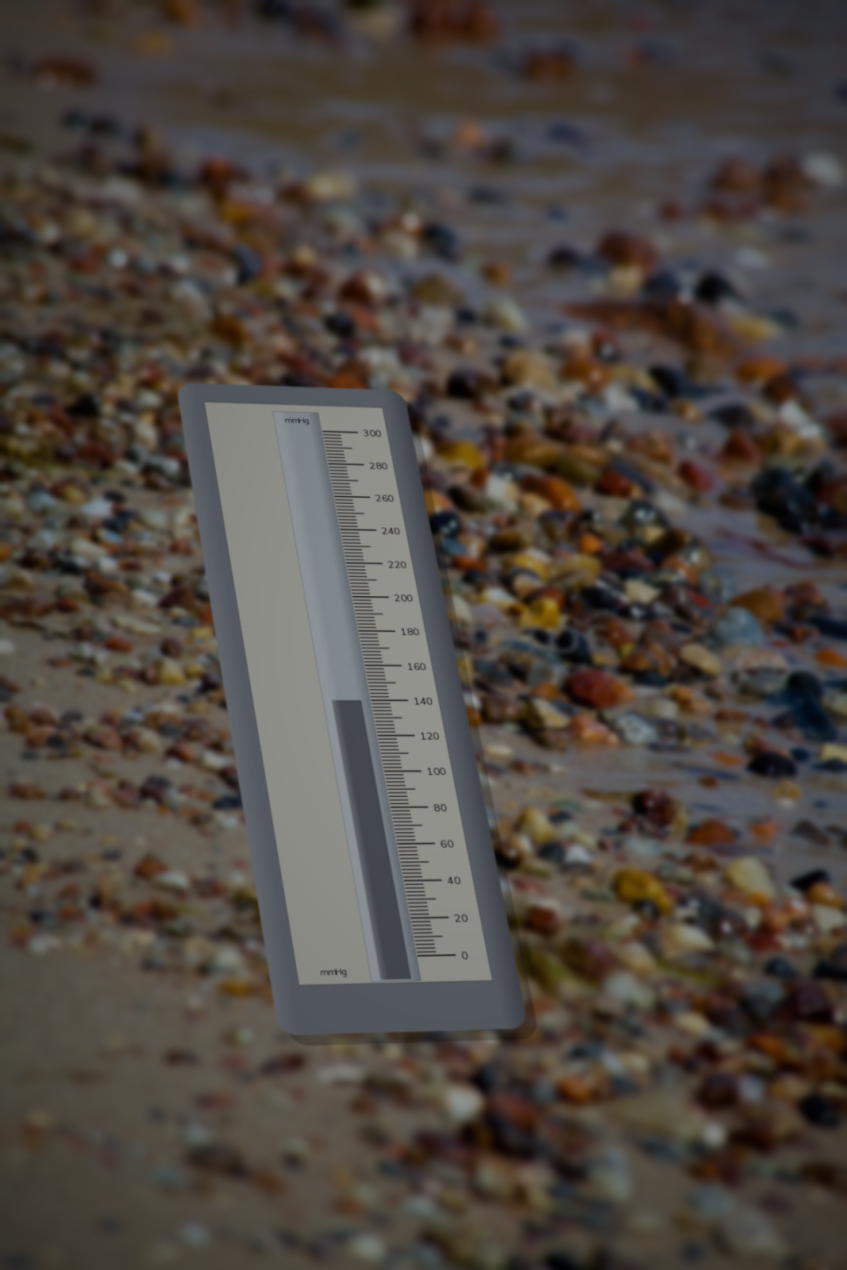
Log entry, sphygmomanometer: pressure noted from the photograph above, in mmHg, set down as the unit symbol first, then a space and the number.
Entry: mmHg 140
